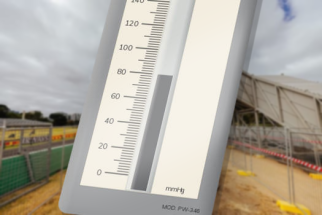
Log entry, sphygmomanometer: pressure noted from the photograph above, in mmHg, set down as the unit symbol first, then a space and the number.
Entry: mmHg 80
